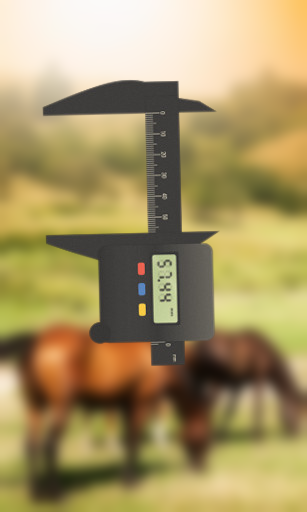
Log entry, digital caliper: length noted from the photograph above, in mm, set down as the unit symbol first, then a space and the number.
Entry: mm 57.44
